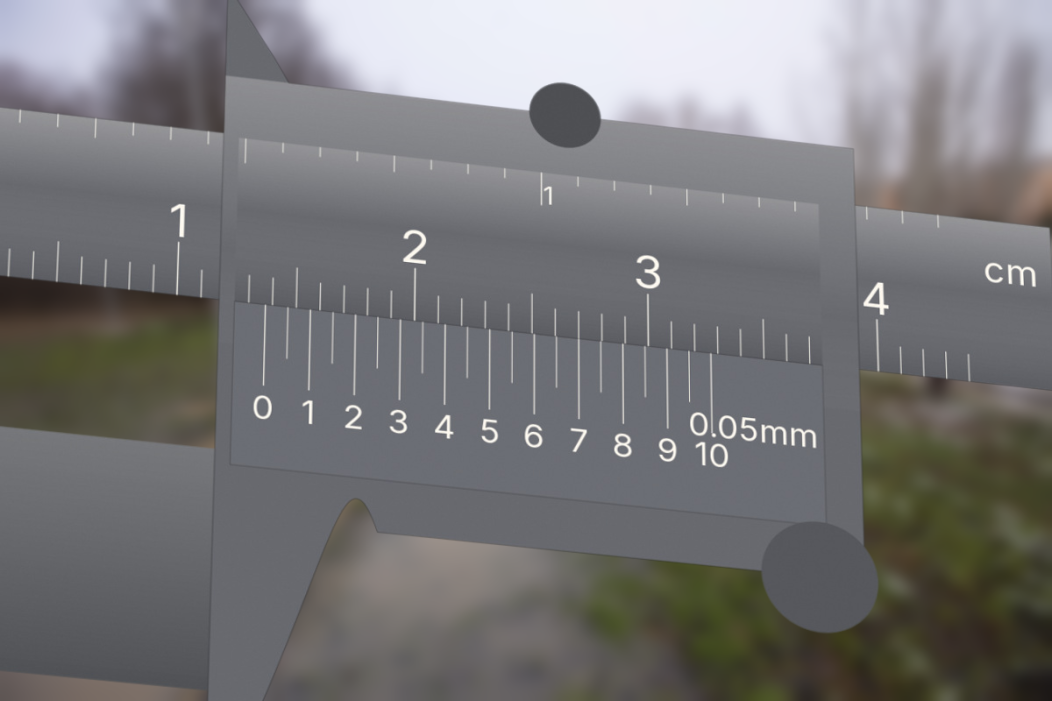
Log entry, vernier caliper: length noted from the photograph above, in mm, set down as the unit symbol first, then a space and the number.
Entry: mm 13.70
